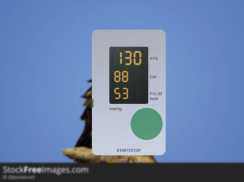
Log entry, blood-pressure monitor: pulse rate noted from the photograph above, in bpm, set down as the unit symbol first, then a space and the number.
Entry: bpm 53
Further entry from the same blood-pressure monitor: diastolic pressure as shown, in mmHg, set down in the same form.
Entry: mmHg 88
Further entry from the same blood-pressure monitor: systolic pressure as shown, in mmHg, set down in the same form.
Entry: mmHg 130
